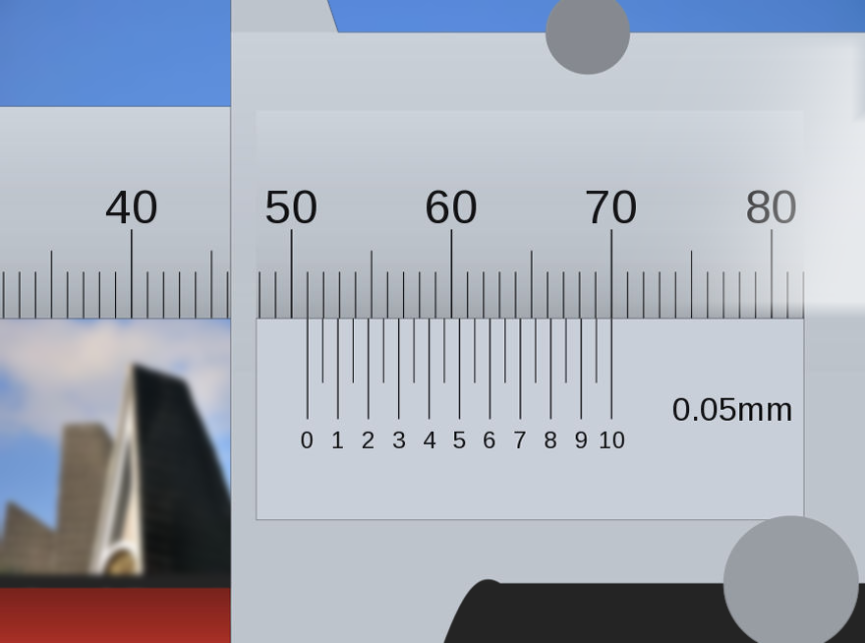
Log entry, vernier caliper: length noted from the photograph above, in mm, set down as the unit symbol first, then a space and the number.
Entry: mm 51.0
